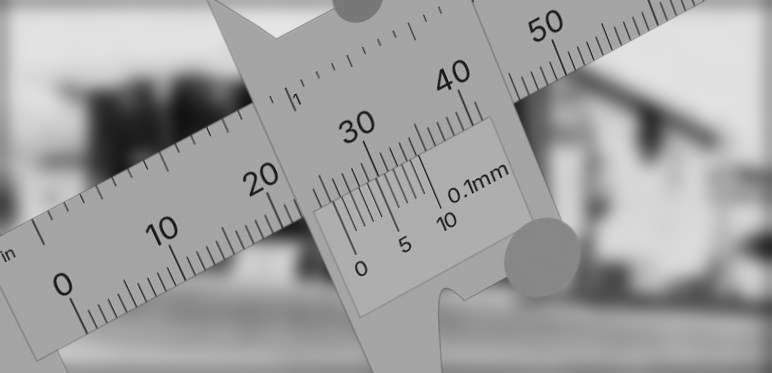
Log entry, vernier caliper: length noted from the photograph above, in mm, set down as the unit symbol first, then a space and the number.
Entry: mm 25.2
